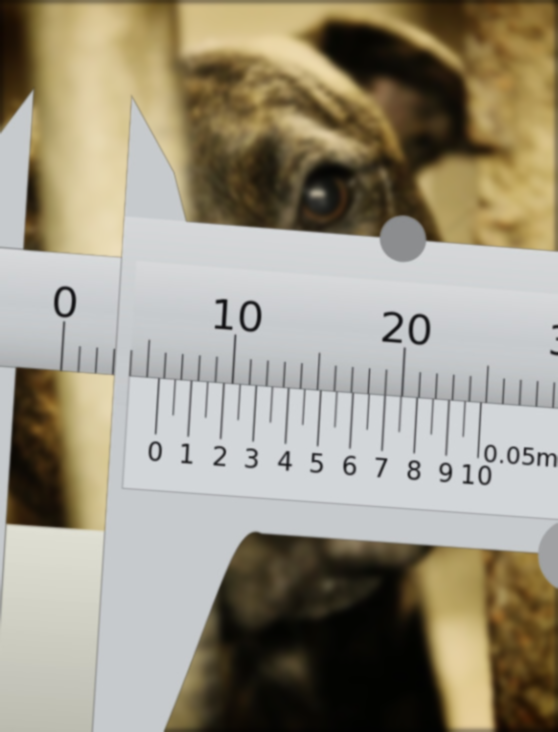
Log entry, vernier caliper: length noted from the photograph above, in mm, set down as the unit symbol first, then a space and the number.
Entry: mm 5.7
